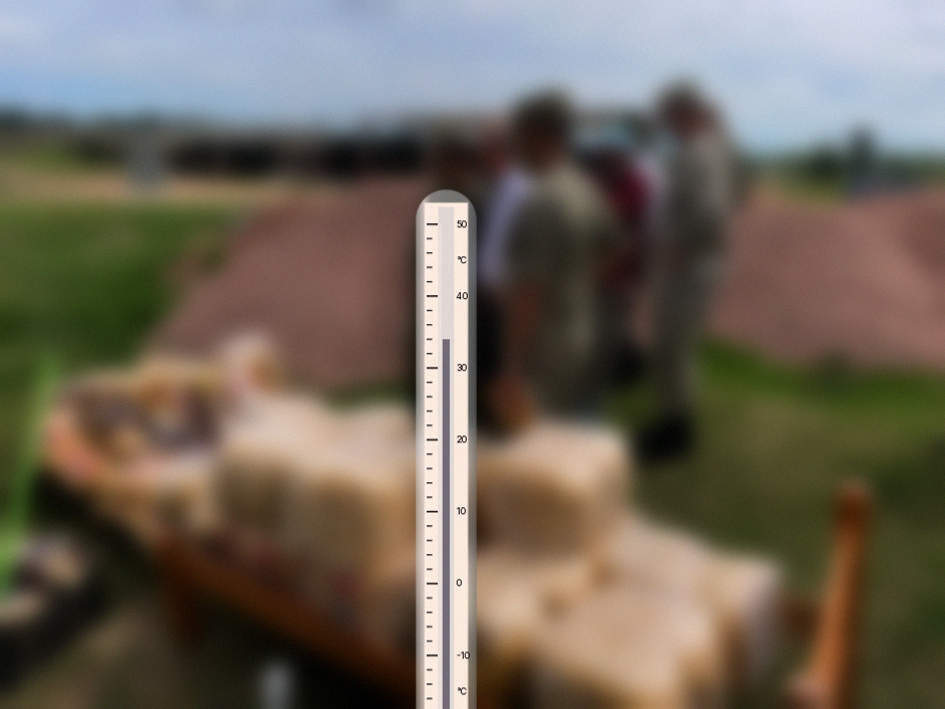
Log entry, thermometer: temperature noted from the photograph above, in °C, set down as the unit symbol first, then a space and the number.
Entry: °C 34
